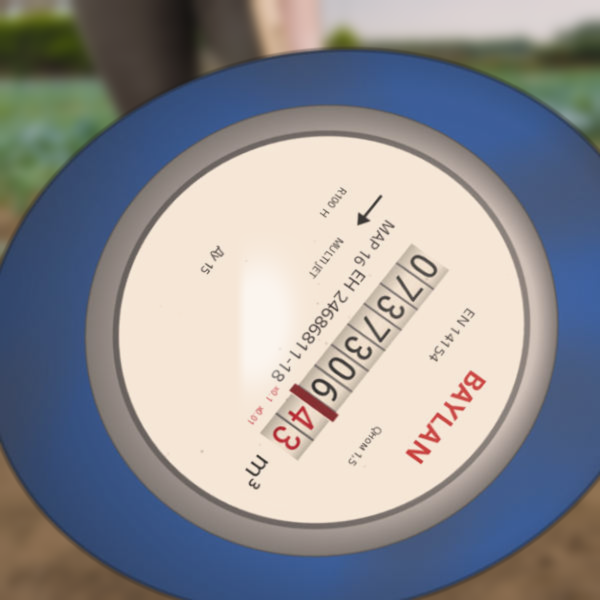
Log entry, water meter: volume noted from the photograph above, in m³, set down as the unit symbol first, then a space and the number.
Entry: m³ 737306.43
